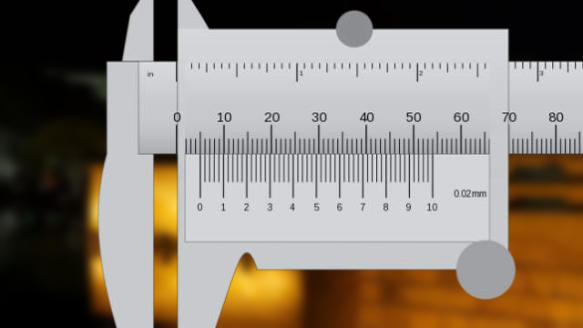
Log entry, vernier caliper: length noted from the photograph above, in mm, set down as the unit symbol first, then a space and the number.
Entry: mm 5.0
